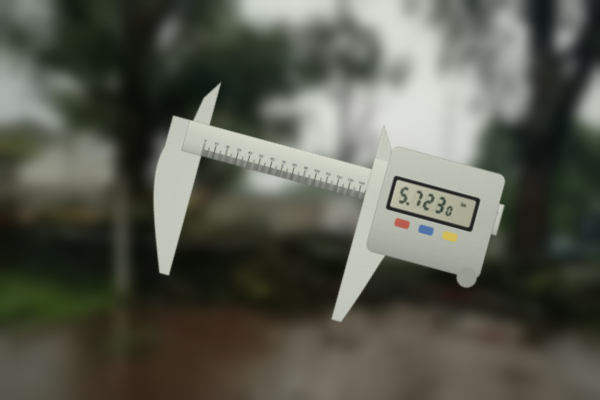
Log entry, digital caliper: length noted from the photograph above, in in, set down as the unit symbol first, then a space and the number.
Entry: in 5.7230
